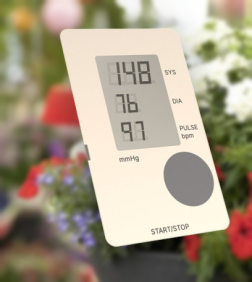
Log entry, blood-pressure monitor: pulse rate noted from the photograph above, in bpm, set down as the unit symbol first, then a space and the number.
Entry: bpm 97
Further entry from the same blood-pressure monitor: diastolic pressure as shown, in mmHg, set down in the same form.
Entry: mmHg 76
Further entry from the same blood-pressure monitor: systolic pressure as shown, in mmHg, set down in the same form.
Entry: mmHg 148
